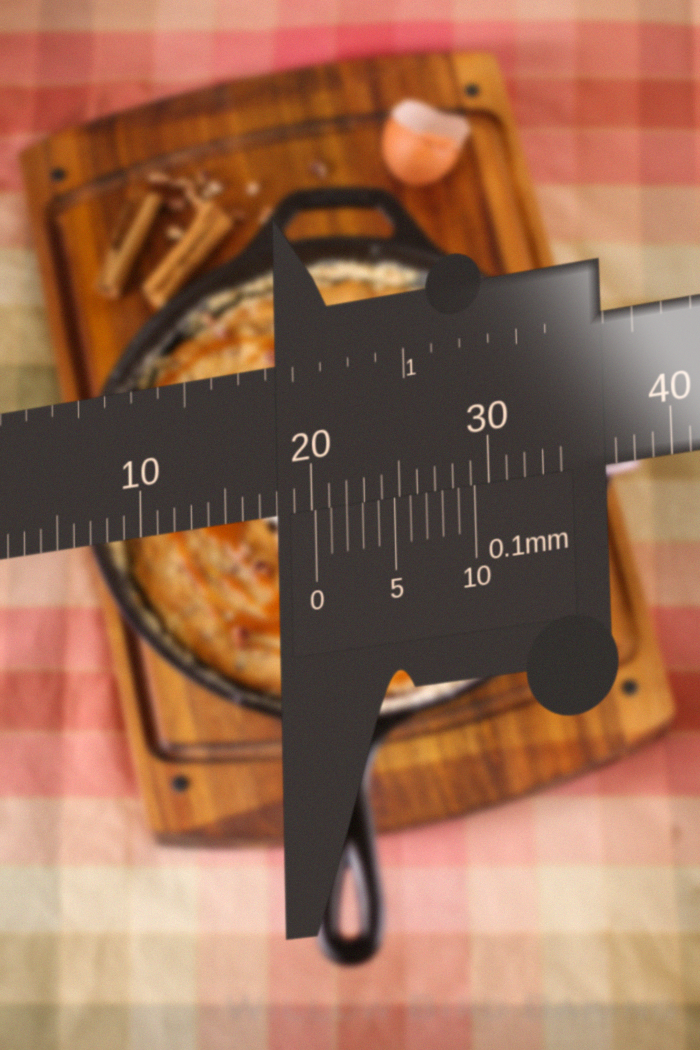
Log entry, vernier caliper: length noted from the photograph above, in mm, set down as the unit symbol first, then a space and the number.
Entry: mm 20.2
